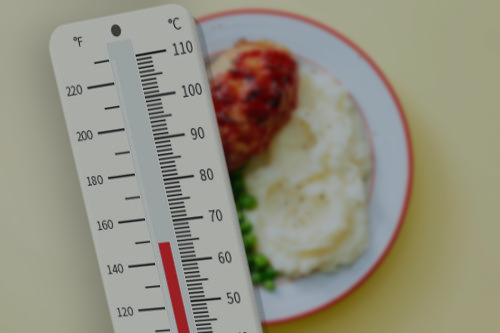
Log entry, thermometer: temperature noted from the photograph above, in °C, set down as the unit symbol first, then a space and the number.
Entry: °C 65
